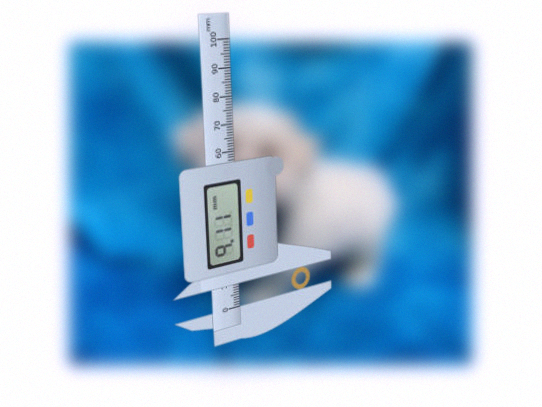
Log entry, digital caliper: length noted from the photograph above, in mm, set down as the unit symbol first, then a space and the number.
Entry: mm 9.11
